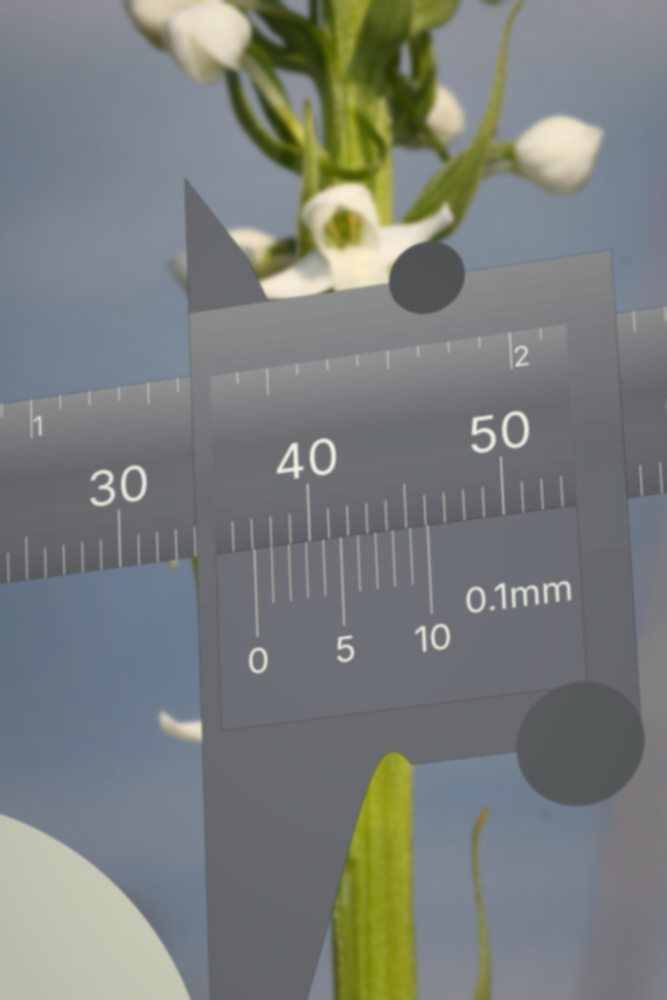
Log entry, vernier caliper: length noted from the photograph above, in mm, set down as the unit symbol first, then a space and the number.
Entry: mm 37.1
